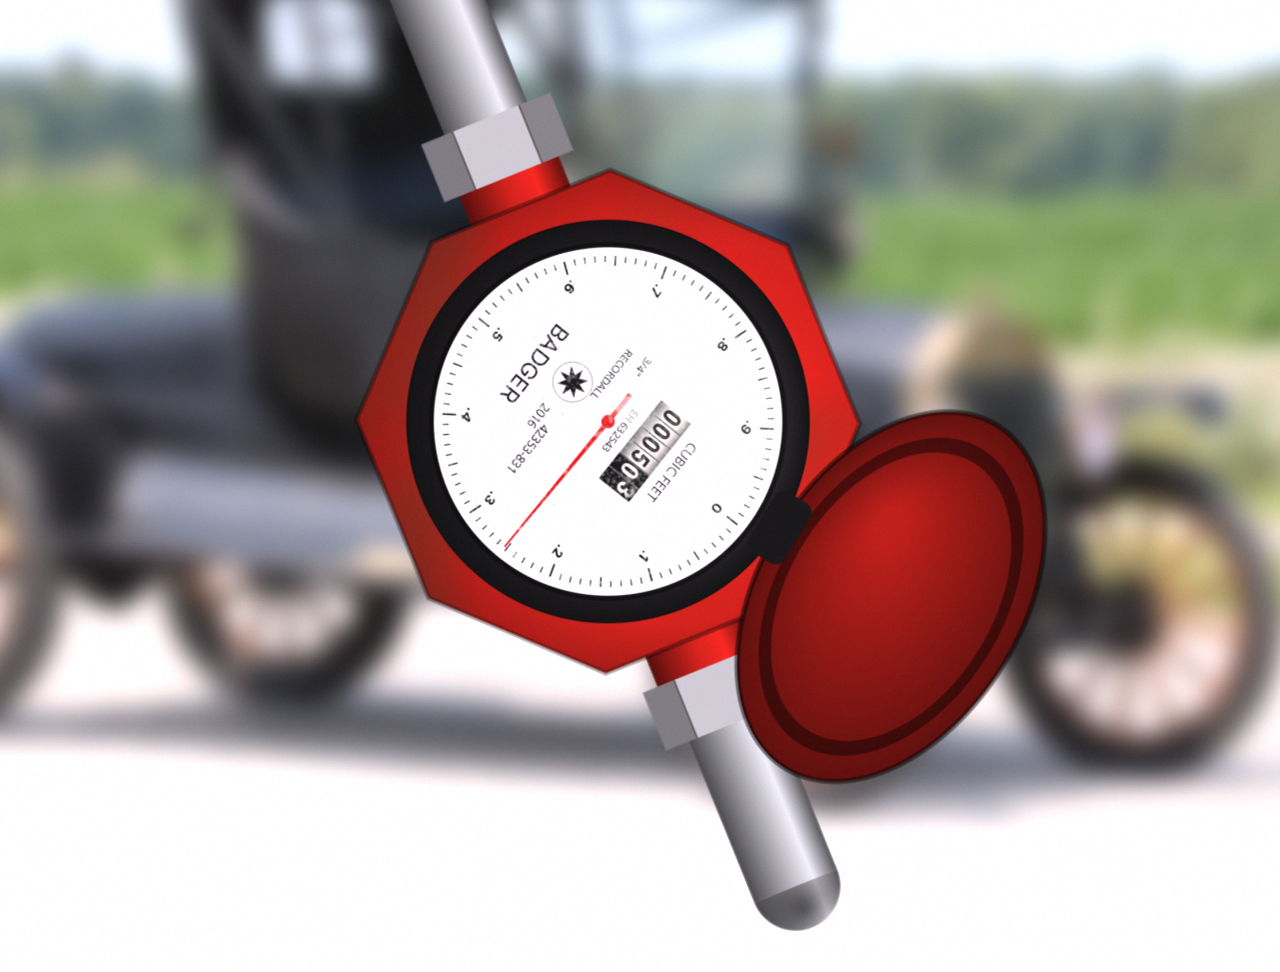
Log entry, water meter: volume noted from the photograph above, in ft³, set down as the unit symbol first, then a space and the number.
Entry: ft³ 503.25
